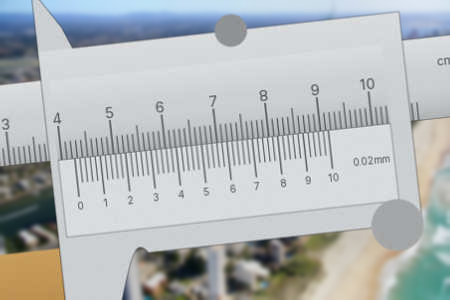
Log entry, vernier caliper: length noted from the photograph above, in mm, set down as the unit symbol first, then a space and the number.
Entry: mm 42.5
